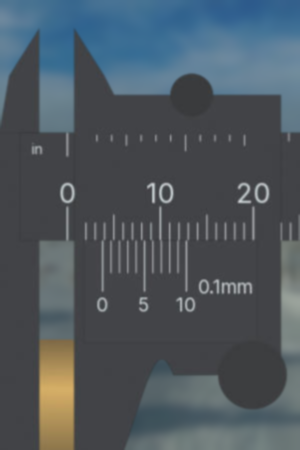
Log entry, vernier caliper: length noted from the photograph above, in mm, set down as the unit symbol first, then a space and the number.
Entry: mm 3.8
